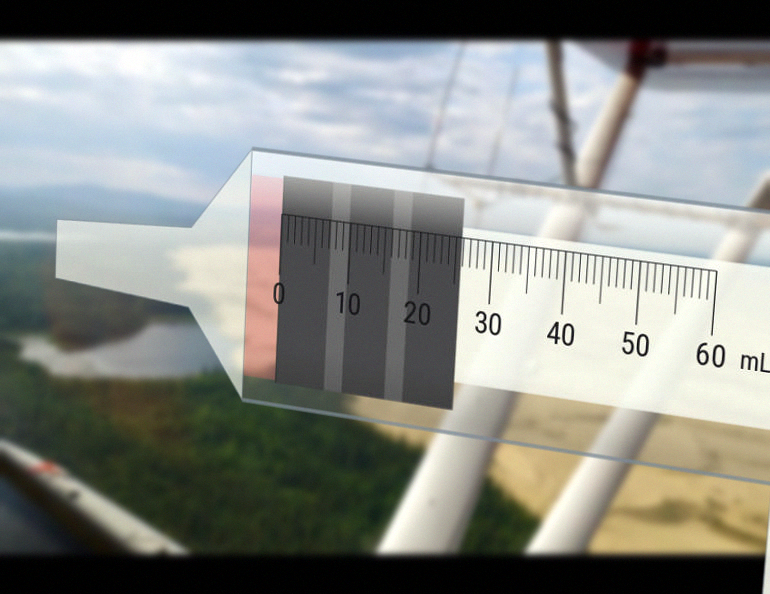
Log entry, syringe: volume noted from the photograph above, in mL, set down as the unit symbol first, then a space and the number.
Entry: mL 0
